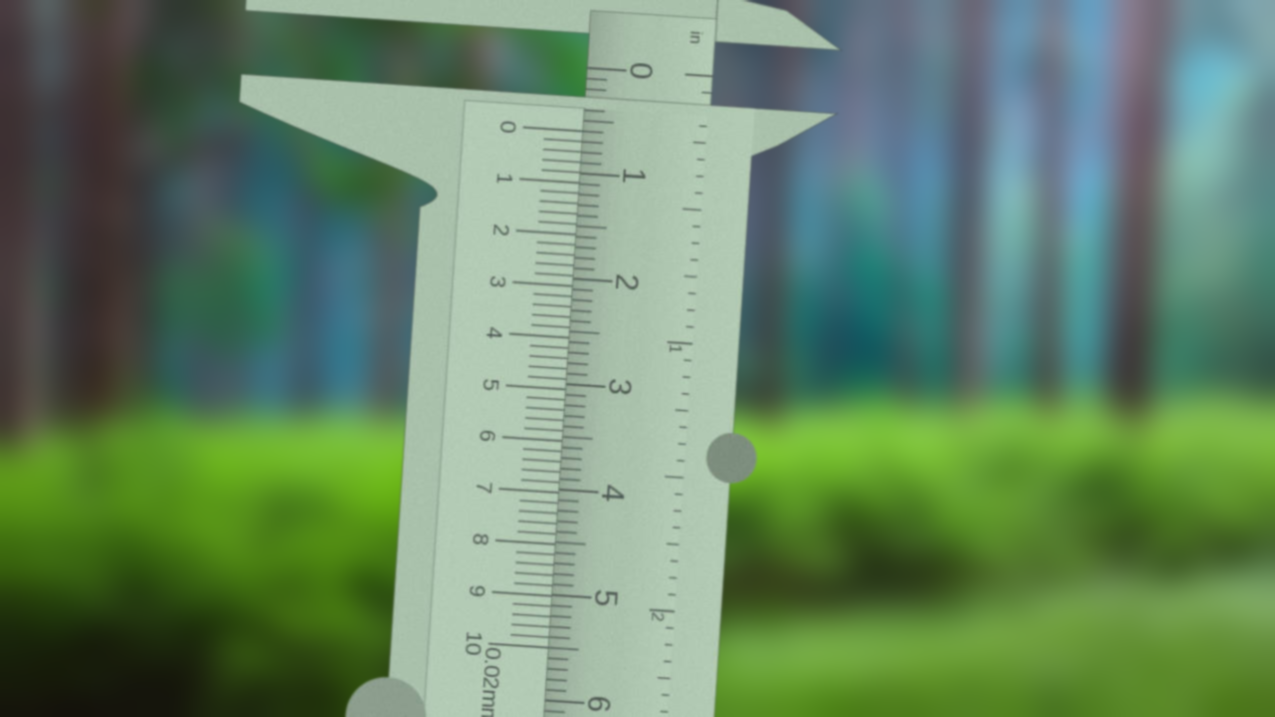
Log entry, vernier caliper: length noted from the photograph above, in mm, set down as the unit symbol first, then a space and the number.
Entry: mm 6.0
